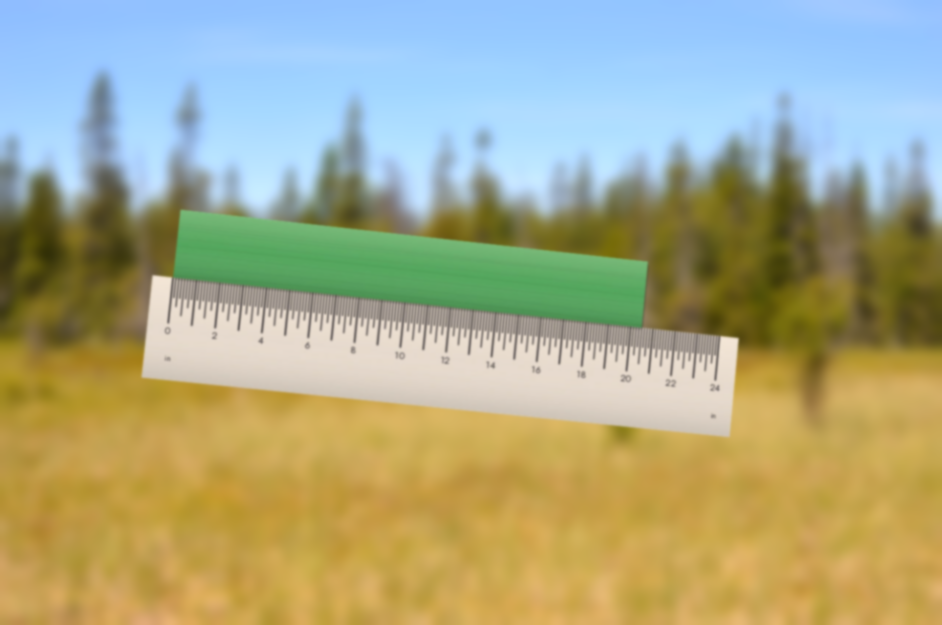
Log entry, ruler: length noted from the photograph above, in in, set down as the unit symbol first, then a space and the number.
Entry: in 20.5
